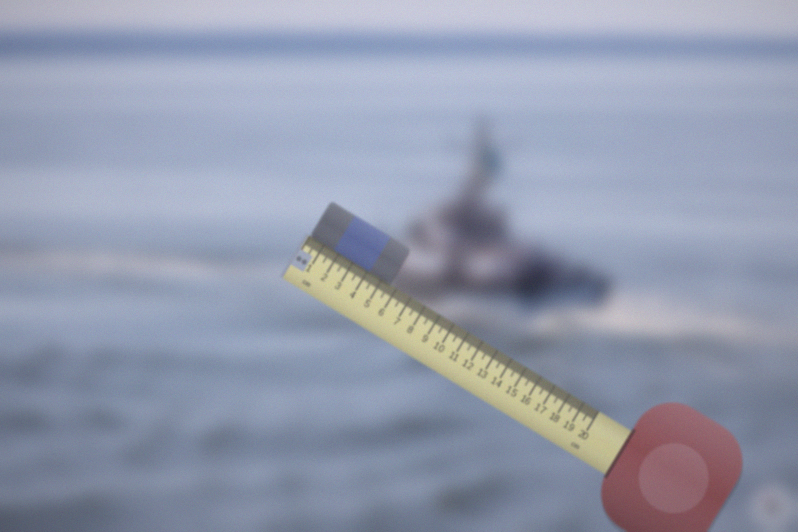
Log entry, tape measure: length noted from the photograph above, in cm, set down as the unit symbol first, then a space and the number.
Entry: cm 5.5
